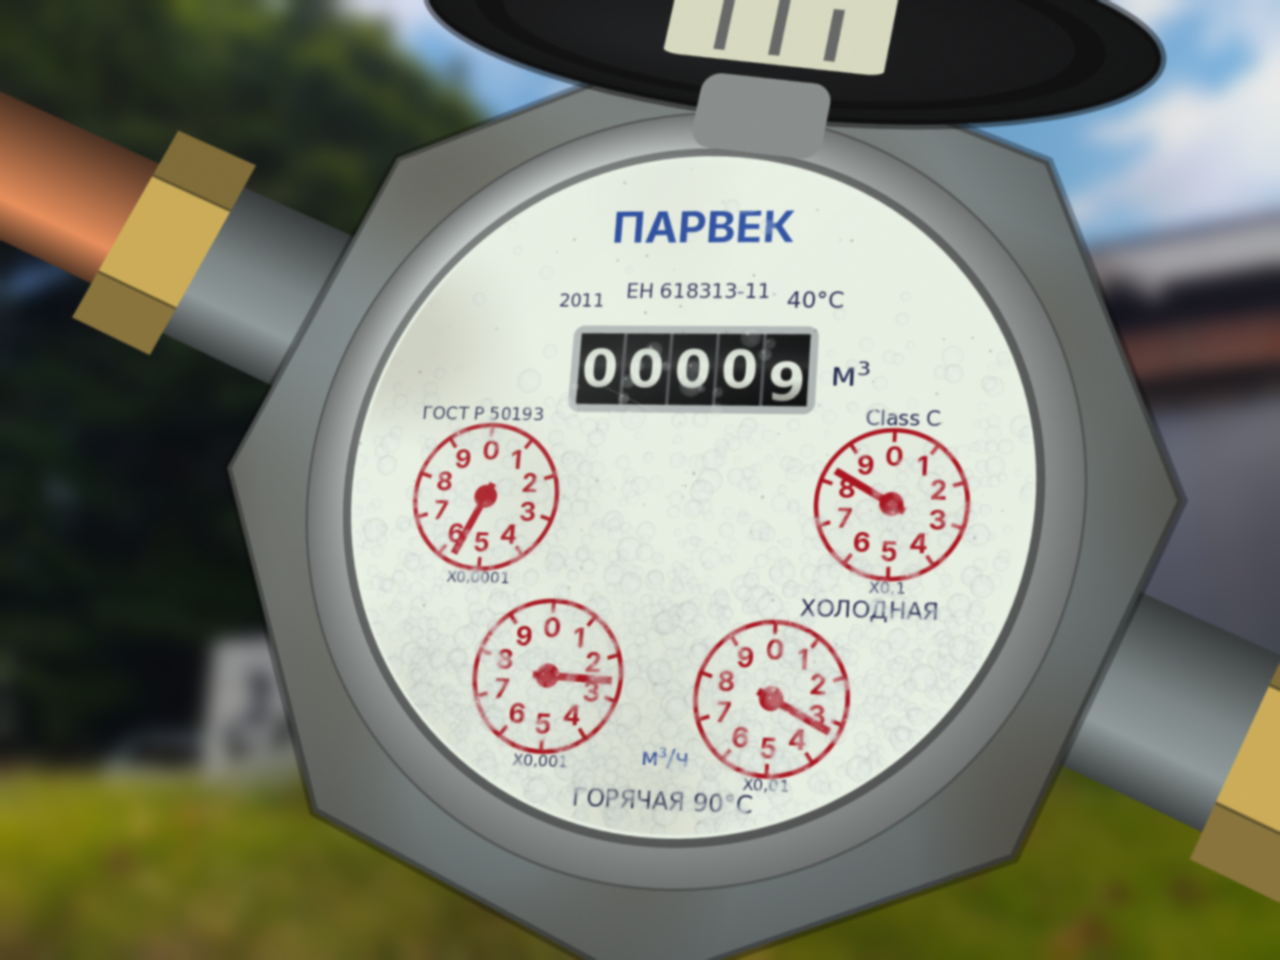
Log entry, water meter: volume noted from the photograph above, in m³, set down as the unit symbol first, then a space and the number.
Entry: m³ 8.8325
